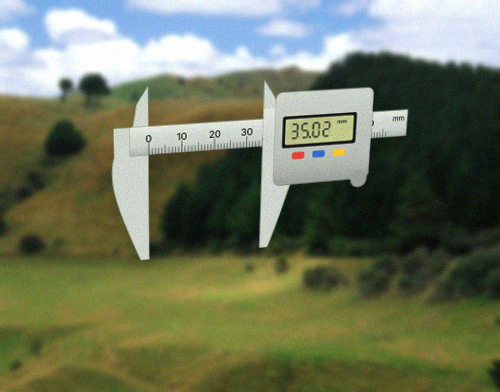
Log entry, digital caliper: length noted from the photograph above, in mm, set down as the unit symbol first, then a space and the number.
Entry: mm 35.02
